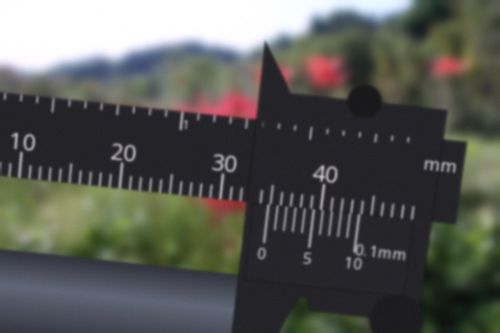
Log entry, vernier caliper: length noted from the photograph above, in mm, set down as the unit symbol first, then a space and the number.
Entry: mm 34.8
